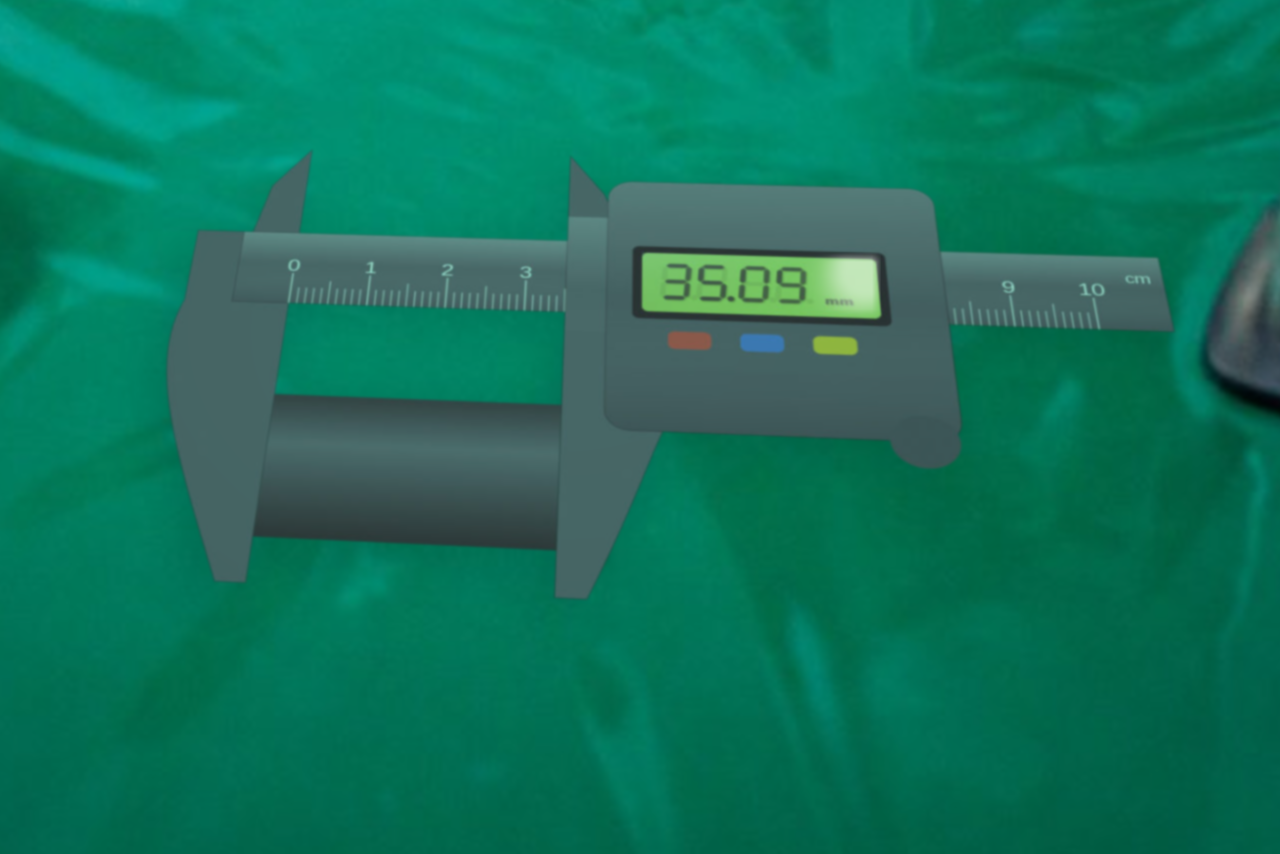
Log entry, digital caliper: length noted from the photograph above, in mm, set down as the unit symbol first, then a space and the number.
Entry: mm 35.09
